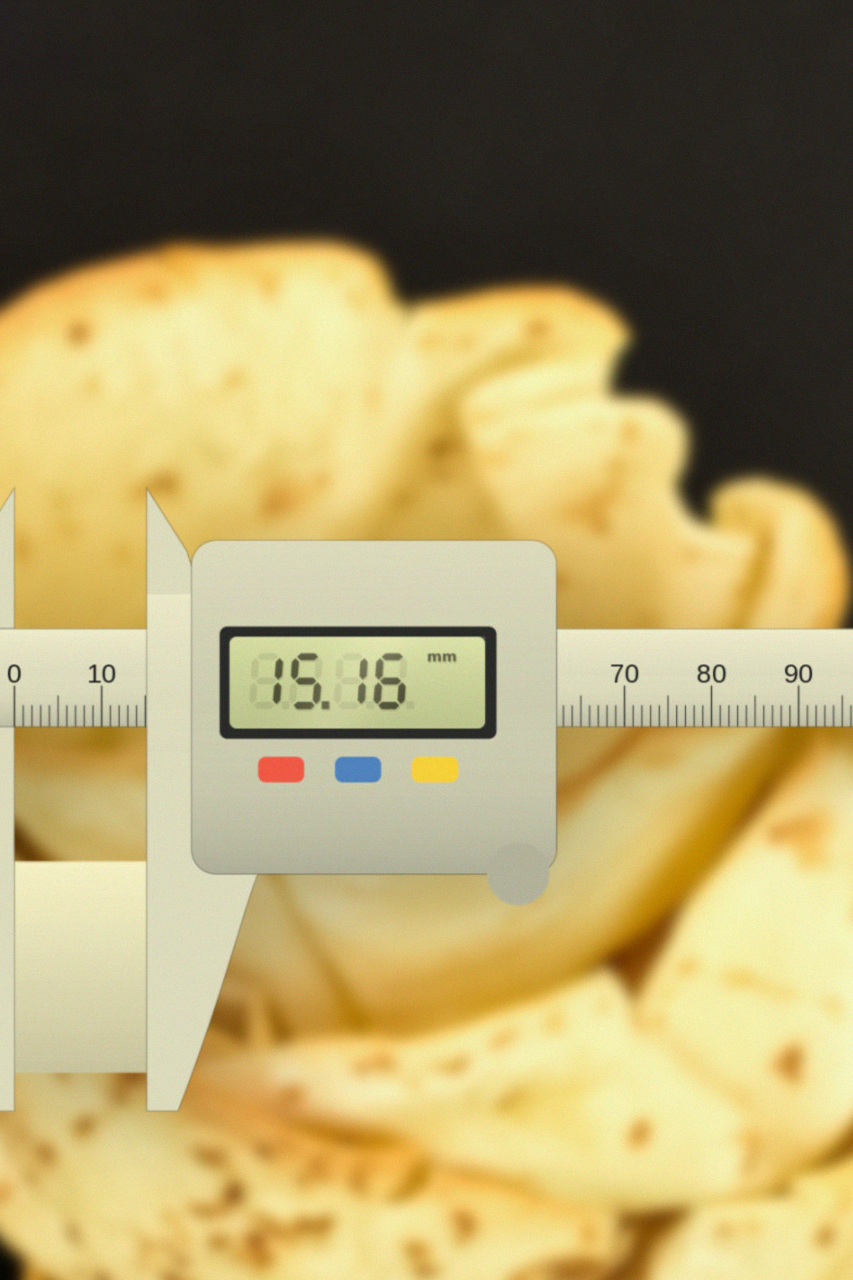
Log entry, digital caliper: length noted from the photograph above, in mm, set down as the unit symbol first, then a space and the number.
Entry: mm 15.16
